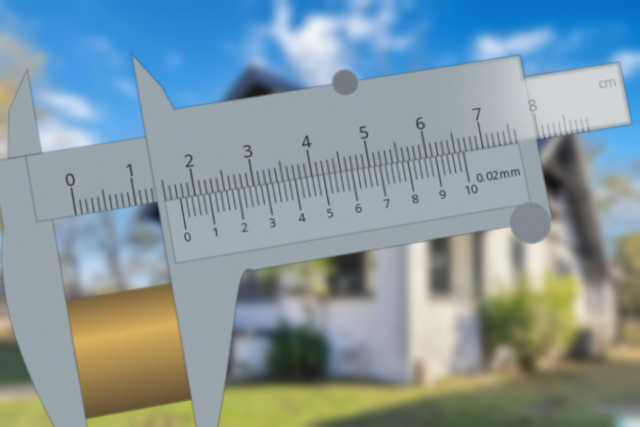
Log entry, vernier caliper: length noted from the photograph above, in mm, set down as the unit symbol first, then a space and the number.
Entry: mm 17.5
